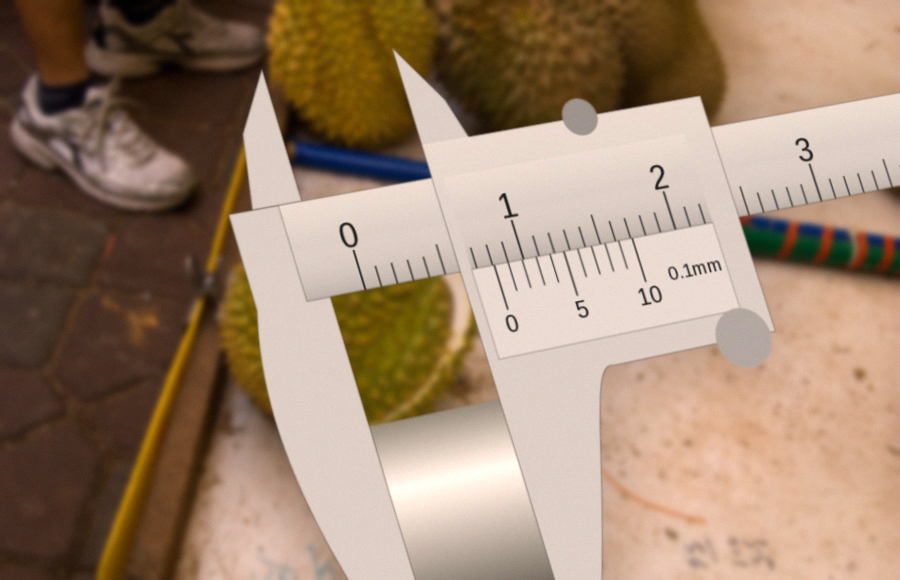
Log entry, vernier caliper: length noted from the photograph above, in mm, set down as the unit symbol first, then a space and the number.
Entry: mm 8.1
